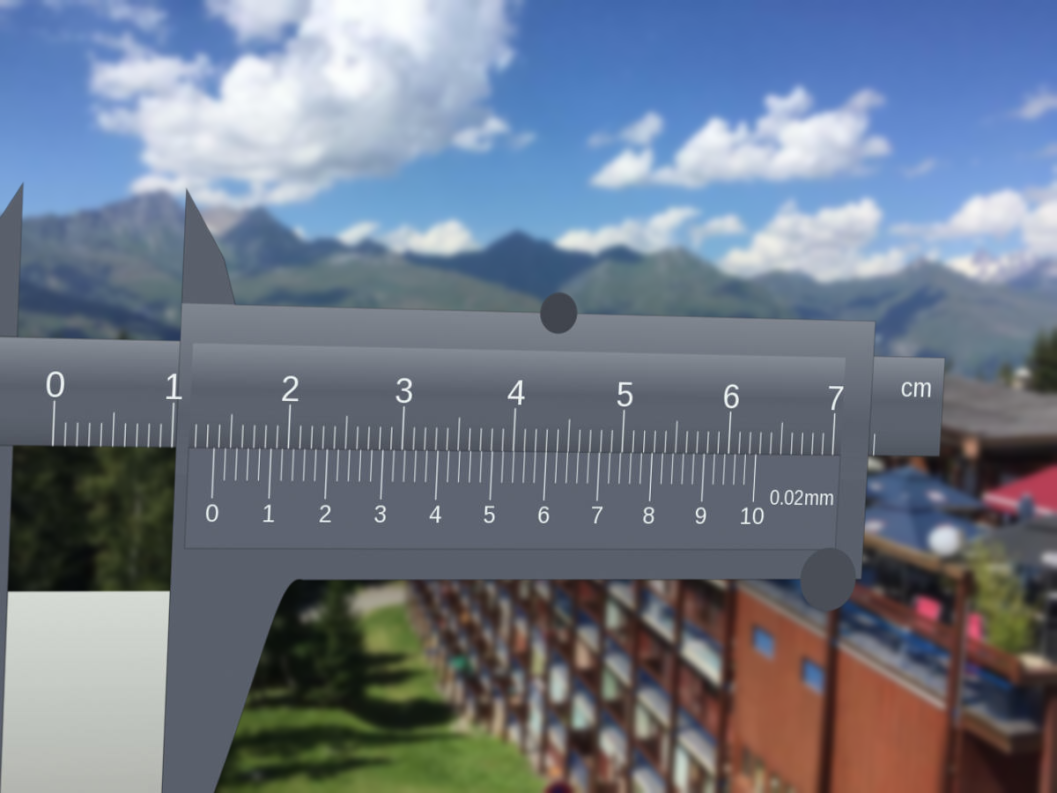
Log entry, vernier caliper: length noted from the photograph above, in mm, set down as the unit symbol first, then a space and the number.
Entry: mm 13.6
